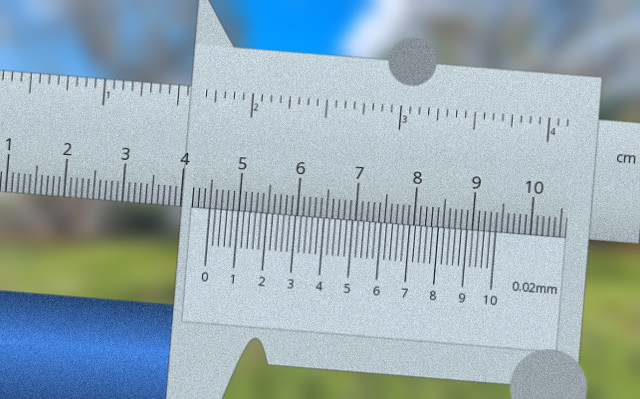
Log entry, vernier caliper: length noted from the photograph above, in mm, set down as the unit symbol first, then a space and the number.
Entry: mm 45.0
